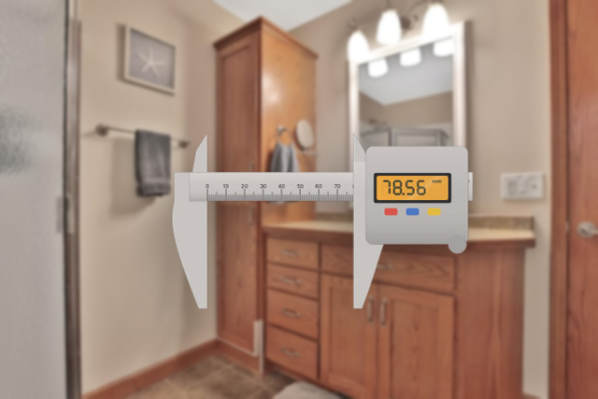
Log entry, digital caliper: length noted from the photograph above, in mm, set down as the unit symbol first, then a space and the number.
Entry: mm 78.56
